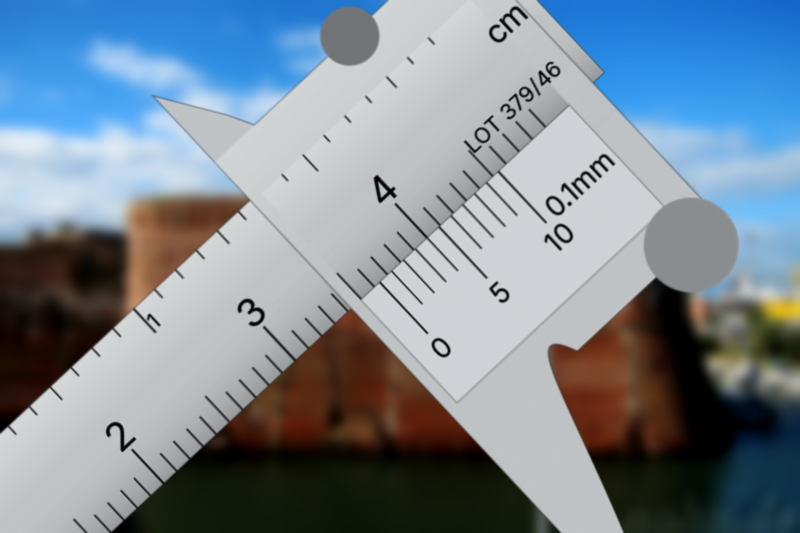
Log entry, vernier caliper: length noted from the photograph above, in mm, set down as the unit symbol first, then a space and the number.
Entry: mm 36.4
